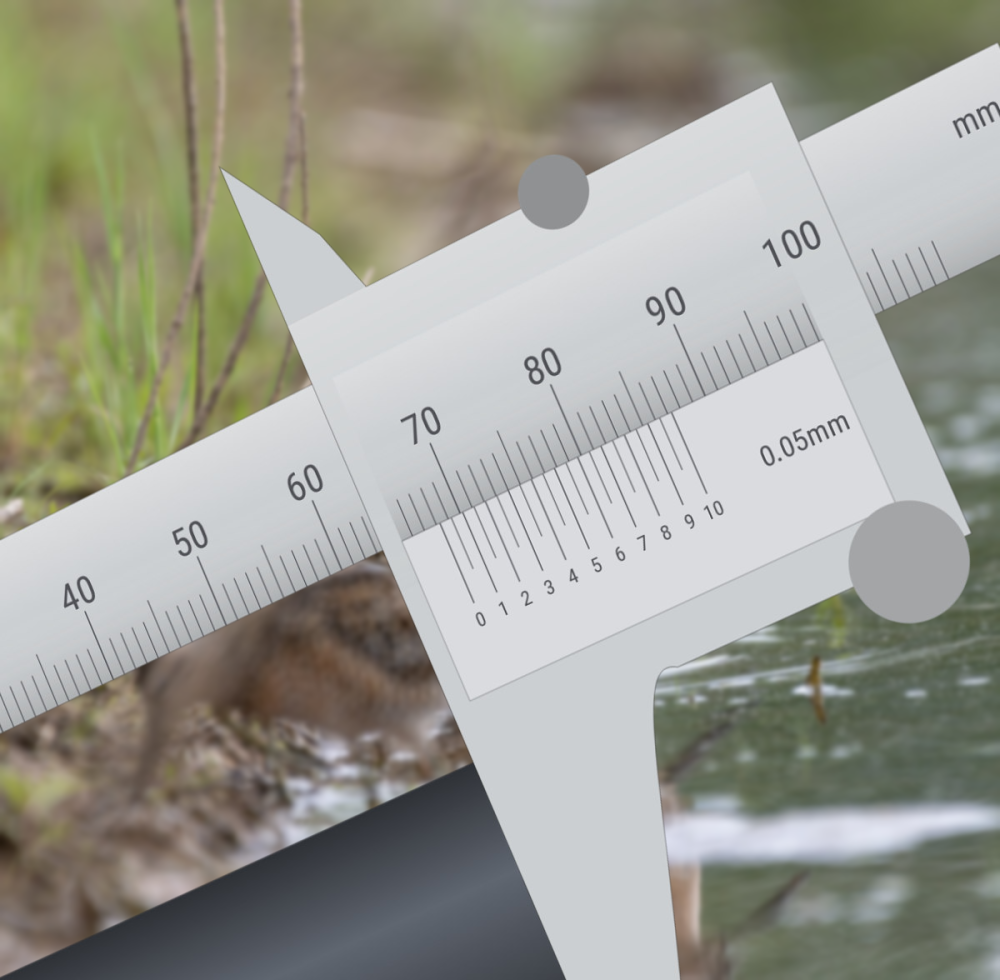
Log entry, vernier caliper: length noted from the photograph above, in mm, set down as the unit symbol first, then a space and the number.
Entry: mm 68.3
